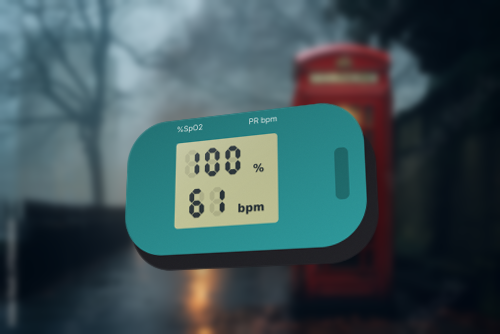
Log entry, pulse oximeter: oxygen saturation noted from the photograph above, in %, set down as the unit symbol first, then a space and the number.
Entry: % 100
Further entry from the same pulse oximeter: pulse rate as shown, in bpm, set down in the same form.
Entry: bpm 61
